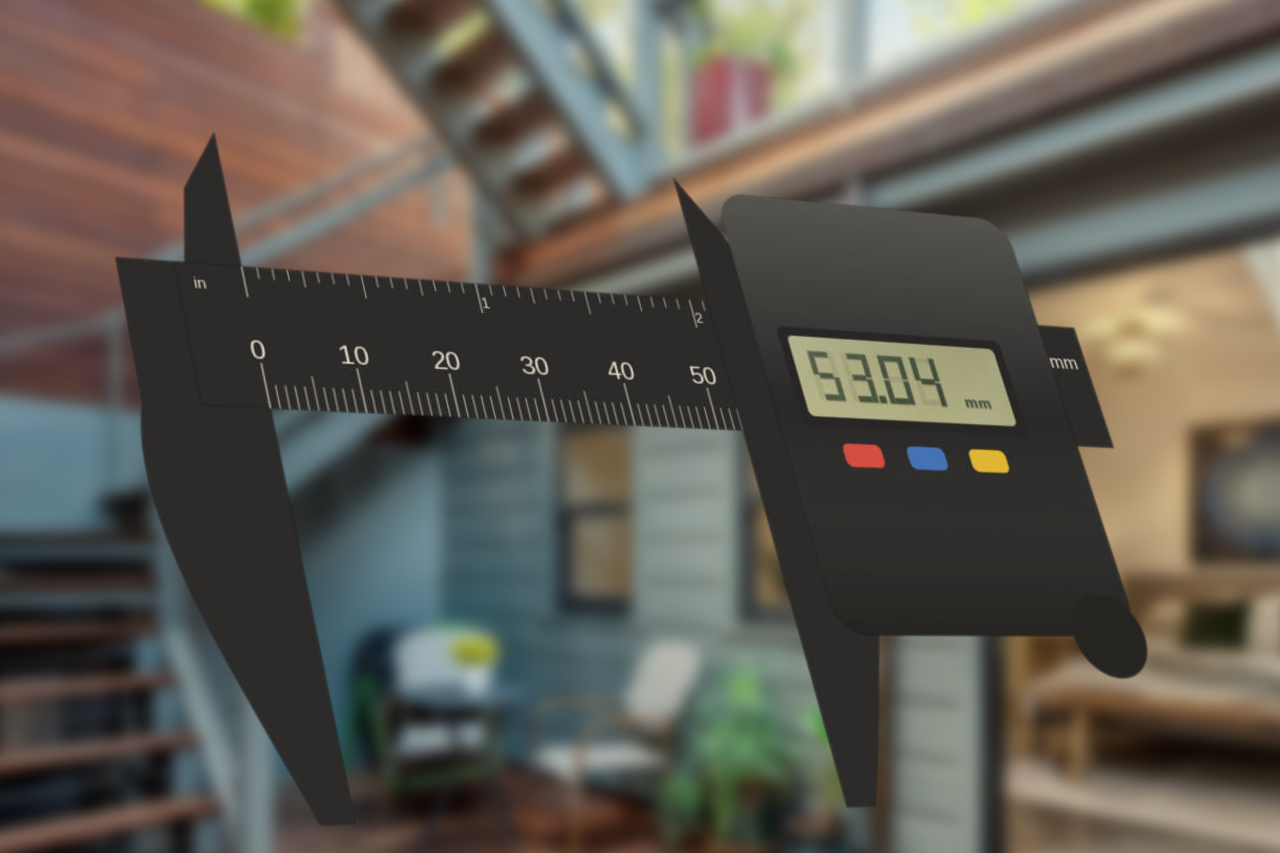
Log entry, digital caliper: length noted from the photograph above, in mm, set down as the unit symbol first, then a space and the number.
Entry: mm 53.04
